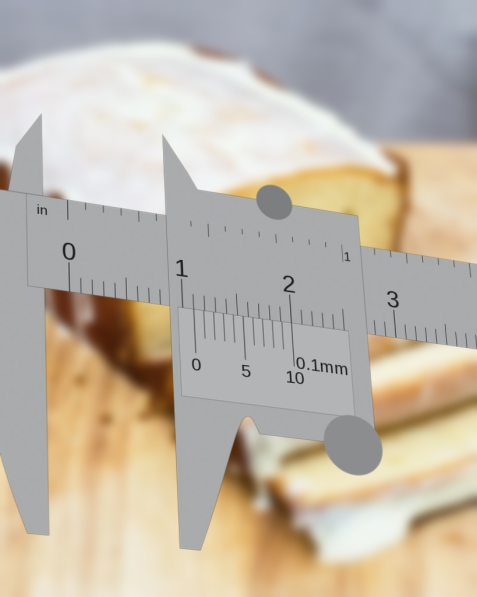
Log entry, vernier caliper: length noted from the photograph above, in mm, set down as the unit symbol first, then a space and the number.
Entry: mm 11.0
